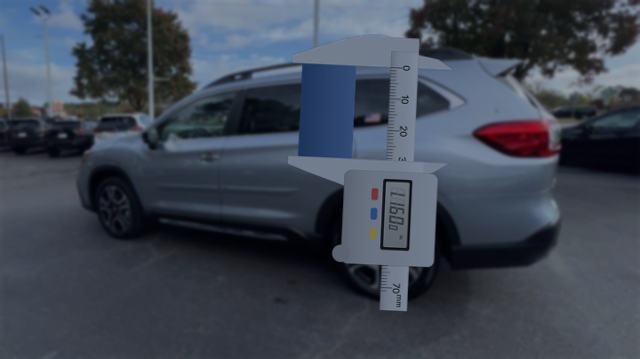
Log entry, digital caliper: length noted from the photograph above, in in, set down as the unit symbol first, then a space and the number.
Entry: in 1.1600
